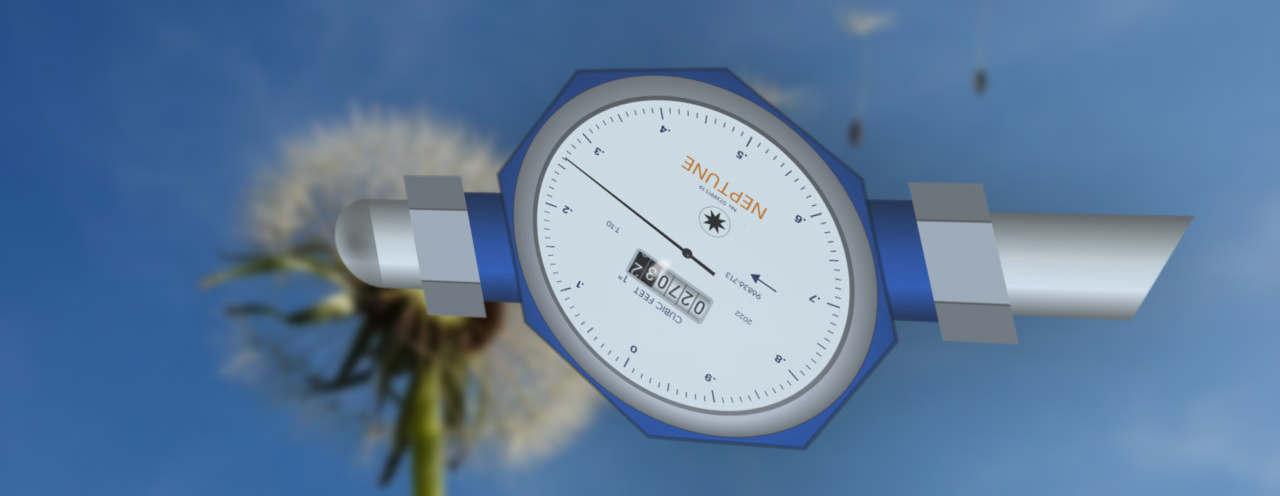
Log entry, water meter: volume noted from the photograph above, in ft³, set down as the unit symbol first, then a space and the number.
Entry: ft³ 27032.26
